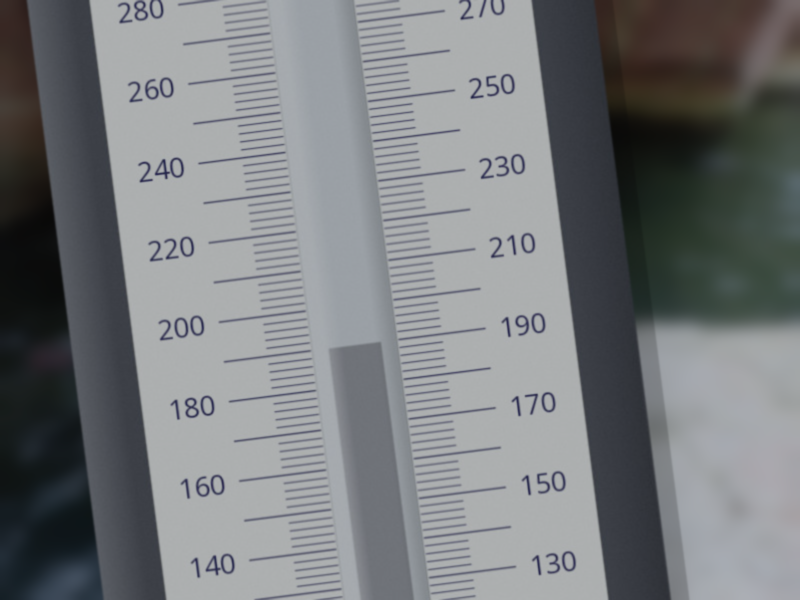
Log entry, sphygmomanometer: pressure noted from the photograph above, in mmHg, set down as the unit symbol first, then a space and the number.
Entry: mmHg 190
